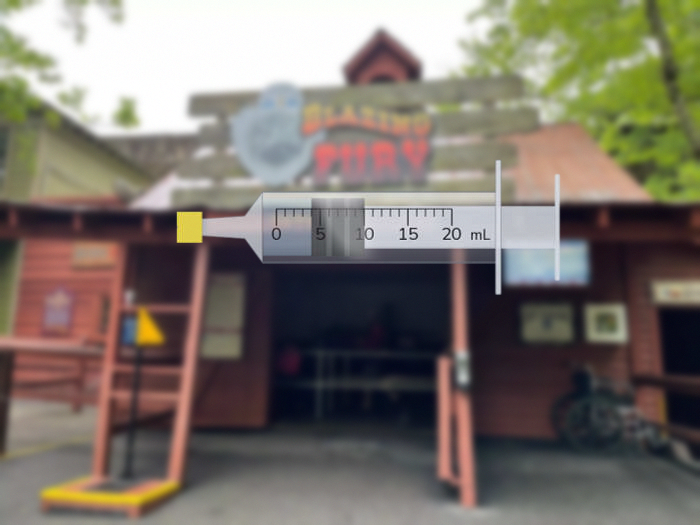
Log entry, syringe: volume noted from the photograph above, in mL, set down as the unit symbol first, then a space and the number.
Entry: mL 4
